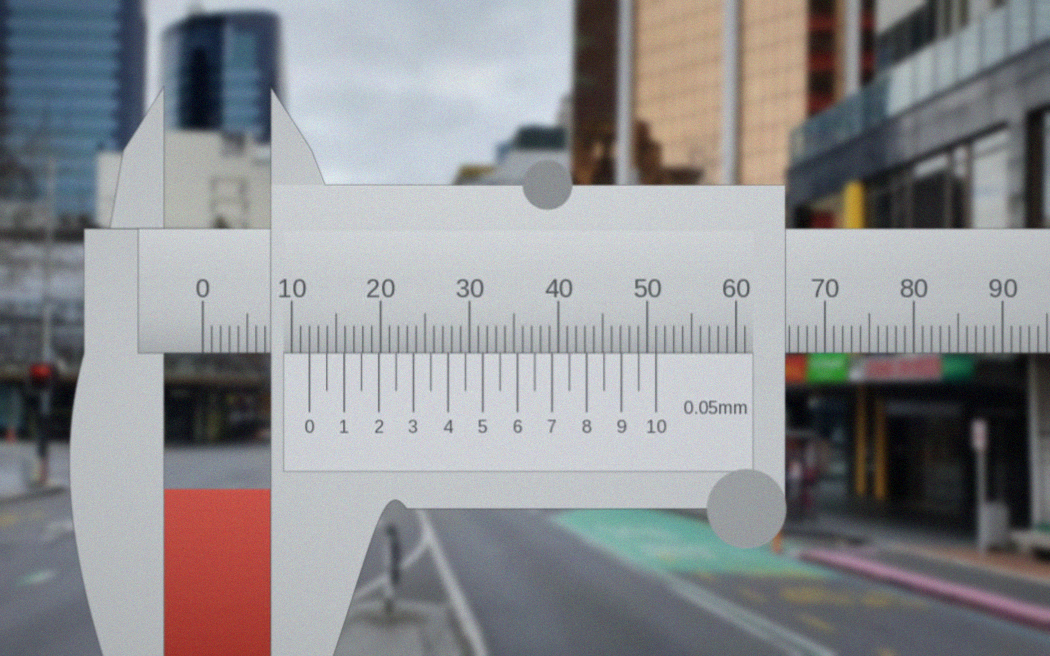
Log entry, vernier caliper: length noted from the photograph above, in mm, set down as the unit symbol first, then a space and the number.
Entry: mm 12.0
